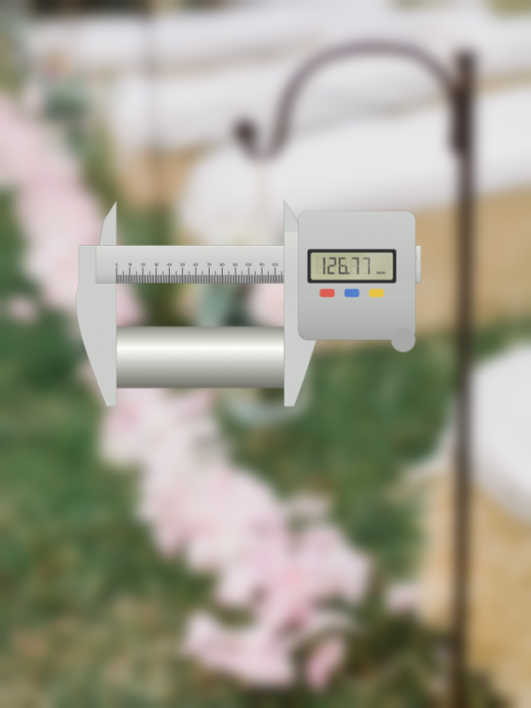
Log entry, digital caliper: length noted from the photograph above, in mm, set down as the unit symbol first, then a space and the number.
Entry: mm 126.77
